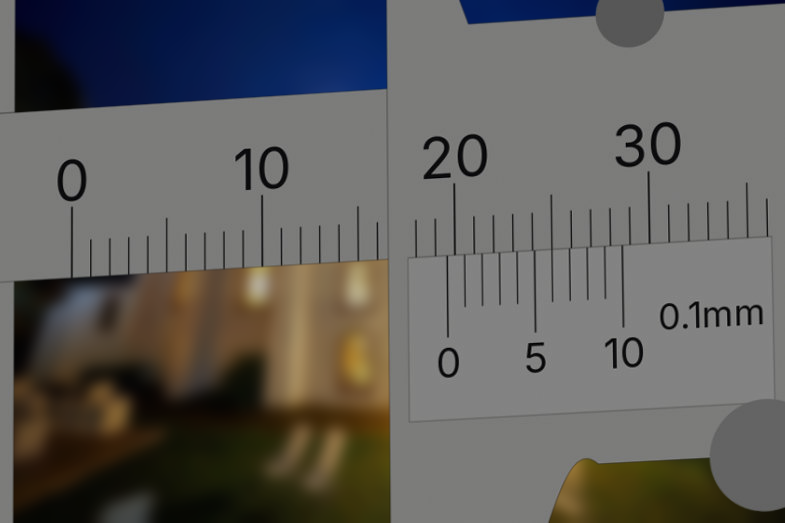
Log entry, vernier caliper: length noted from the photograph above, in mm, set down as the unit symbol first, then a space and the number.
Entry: mm 19.6
